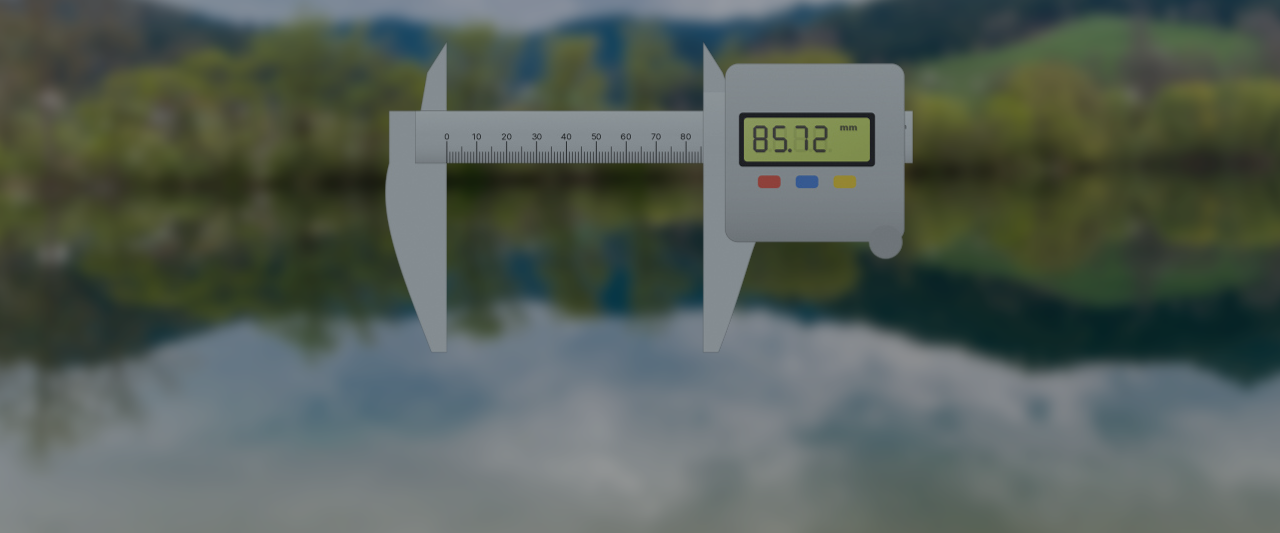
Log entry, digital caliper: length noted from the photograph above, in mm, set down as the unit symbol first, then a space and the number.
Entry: mm 85.72
